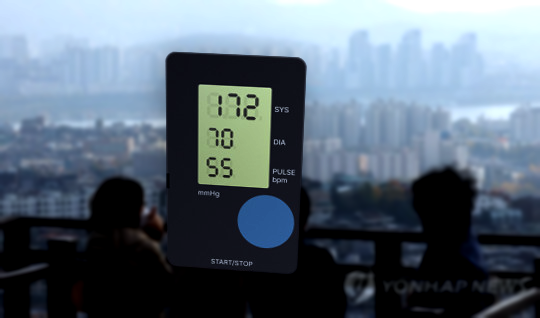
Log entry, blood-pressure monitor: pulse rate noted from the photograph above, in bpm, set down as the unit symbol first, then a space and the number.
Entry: bpm 55
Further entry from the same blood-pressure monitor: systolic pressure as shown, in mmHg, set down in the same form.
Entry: mmHg 172
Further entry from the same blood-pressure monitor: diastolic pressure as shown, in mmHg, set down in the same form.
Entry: mmHg 70
